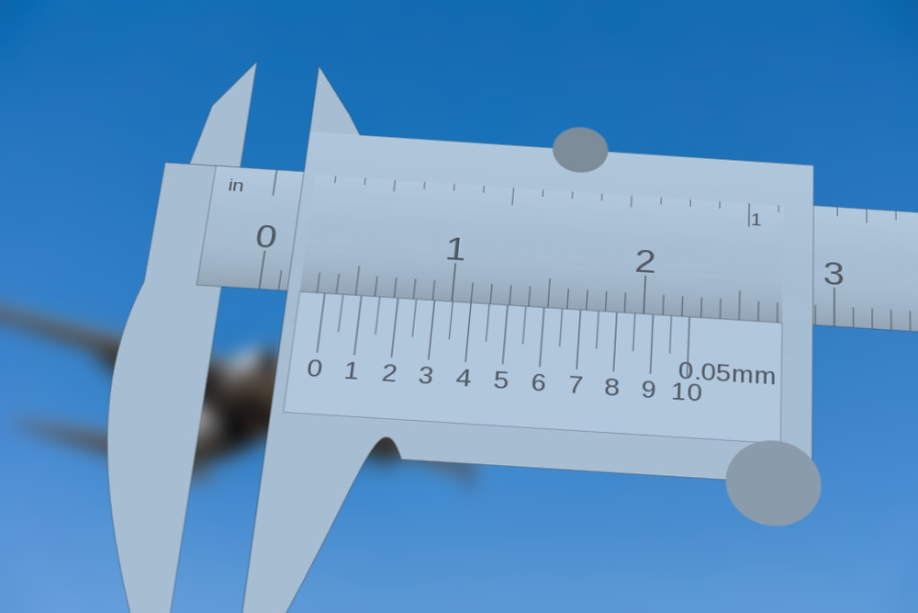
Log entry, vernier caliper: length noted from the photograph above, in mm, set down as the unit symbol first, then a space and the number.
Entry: mm 3.4
